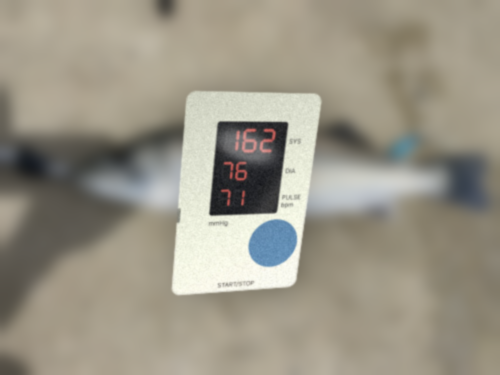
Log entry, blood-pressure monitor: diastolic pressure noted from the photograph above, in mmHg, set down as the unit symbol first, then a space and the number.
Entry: mmHg 76
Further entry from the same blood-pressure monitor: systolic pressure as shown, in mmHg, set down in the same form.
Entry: mmHg 162
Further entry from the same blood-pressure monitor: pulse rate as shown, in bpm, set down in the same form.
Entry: bpm 71
